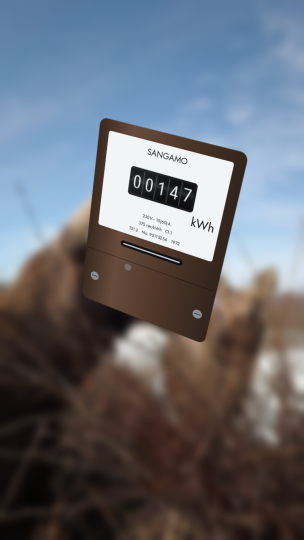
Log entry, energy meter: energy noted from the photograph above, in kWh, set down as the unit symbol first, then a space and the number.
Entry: kWh 147
